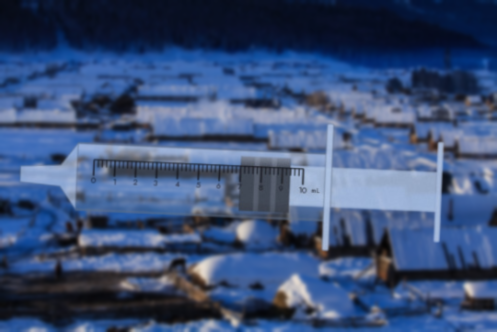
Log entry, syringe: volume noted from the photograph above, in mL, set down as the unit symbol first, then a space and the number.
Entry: mL 7
